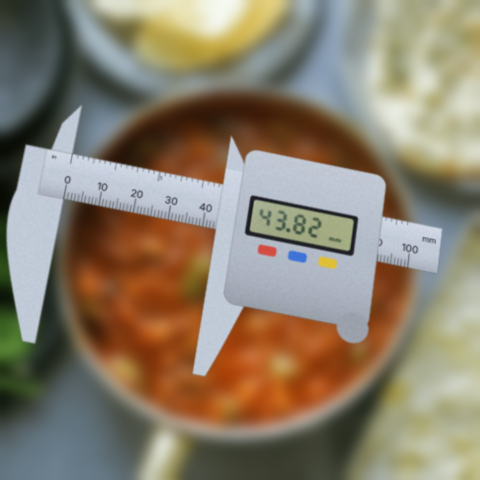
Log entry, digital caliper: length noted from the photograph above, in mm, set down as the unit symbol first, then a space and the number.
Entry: mm 43.82
